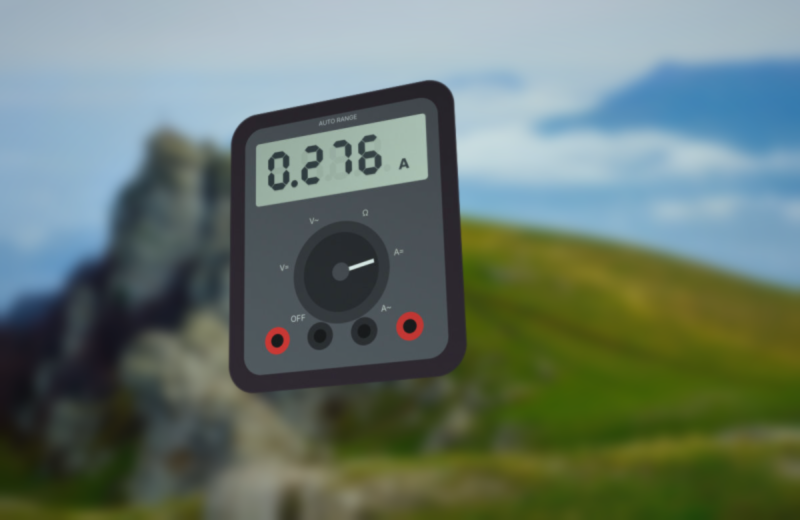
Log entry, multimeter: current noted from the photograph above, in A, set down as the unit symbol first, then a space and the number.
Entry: A 0.276
